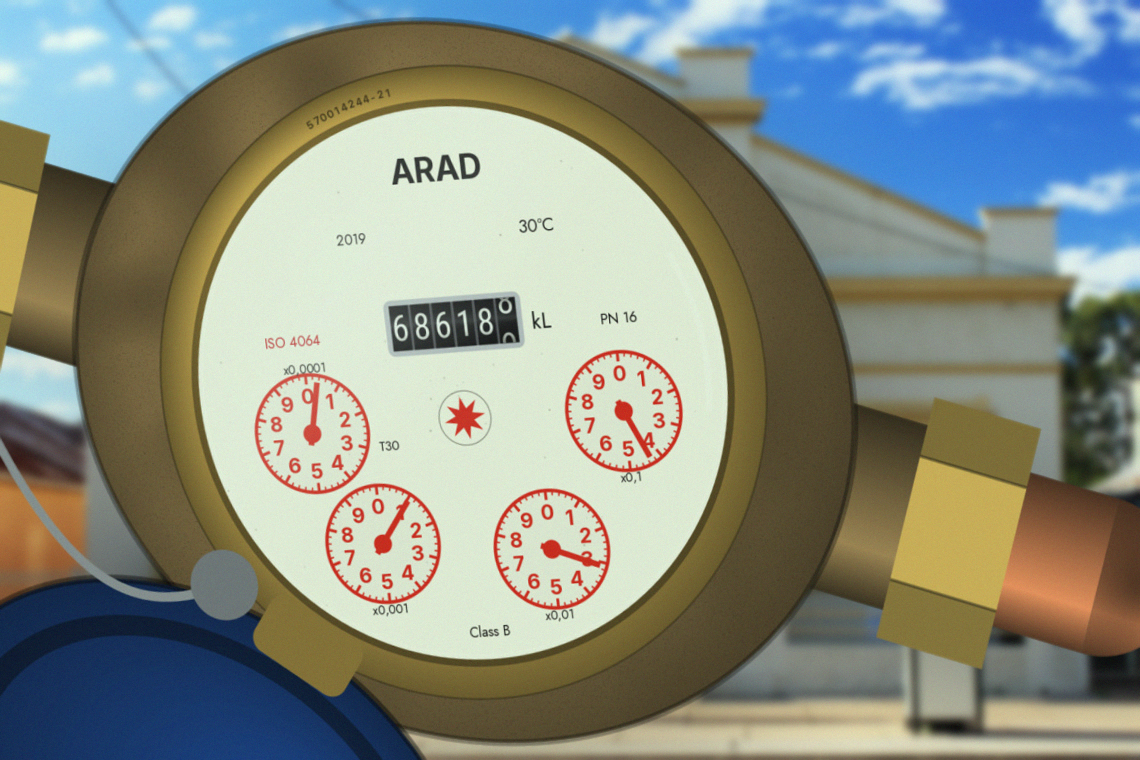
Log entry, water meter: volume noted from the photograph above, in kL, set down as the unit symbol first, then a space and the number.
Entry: kL 686188.4310
